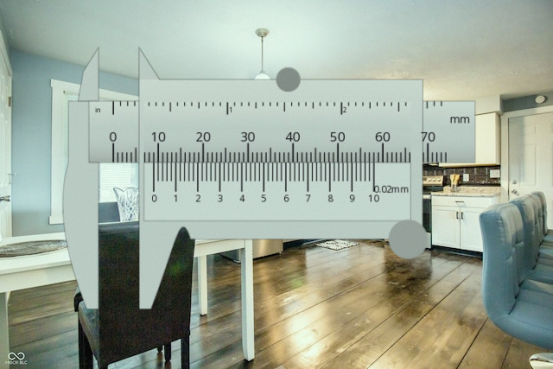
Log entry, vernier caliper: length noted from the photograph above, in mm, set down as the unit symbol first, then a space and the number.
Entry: mm 9.0
